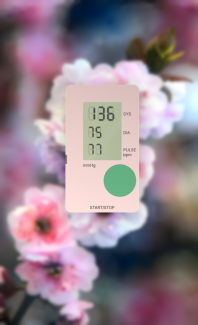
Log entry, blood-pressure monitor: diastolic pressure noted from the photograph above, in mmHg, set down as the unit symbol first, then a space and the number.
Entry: mmHg 75
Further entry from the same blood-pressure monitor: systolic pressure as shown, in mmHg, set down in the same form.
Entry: mmHg 136
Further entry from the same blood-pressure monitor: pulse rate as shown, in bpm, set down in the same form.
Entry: bpm 77
